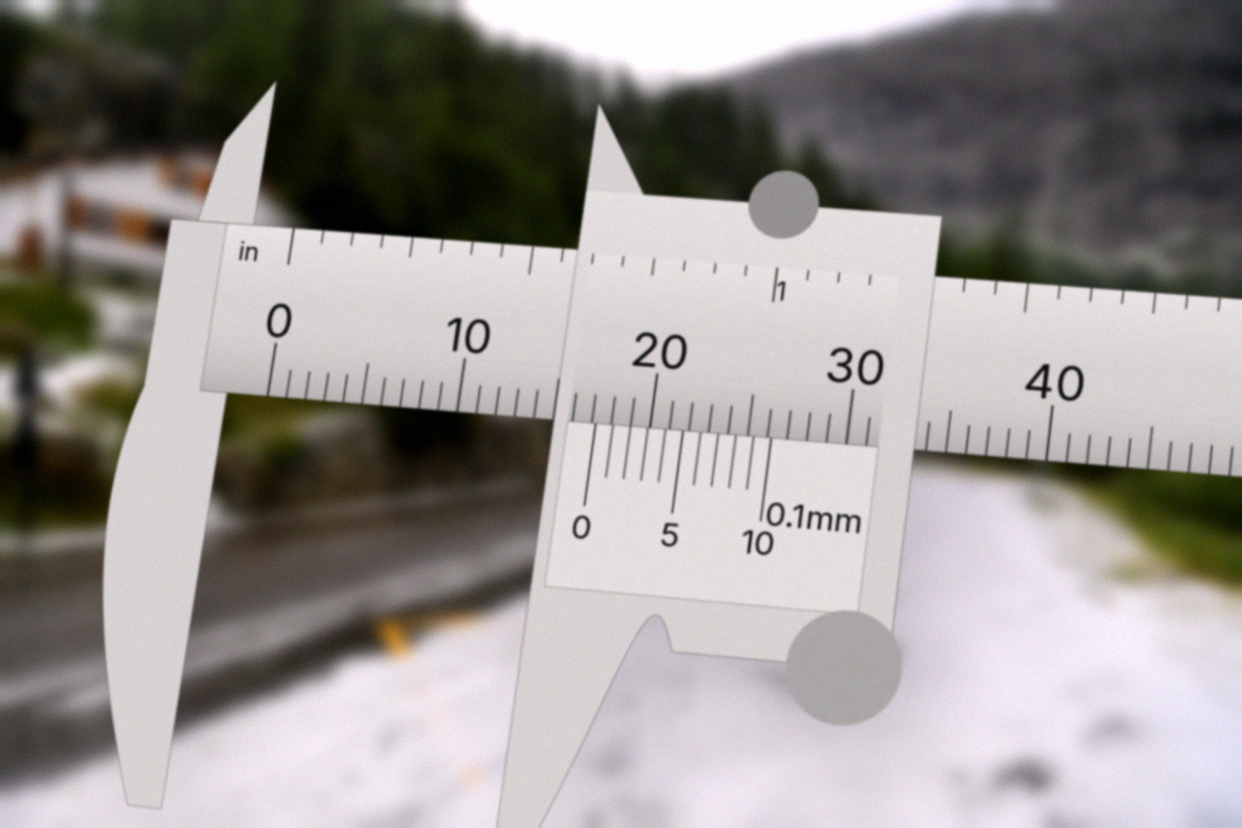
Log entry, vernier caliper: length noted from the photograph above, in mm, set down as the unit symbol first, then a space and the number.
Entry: mm 17.2
